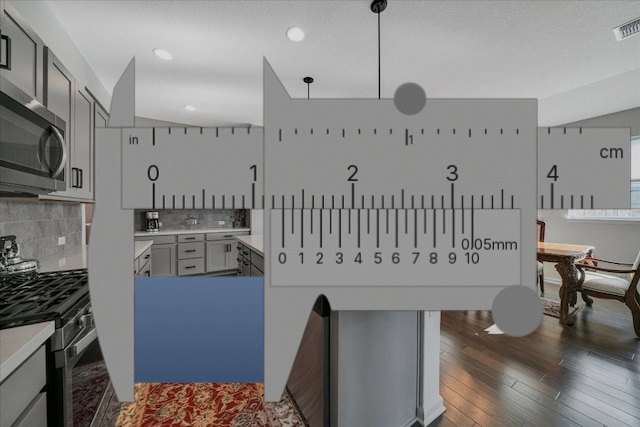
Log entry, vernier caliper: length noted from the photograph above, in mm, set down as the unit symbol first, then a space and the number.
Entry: mm 13.0
